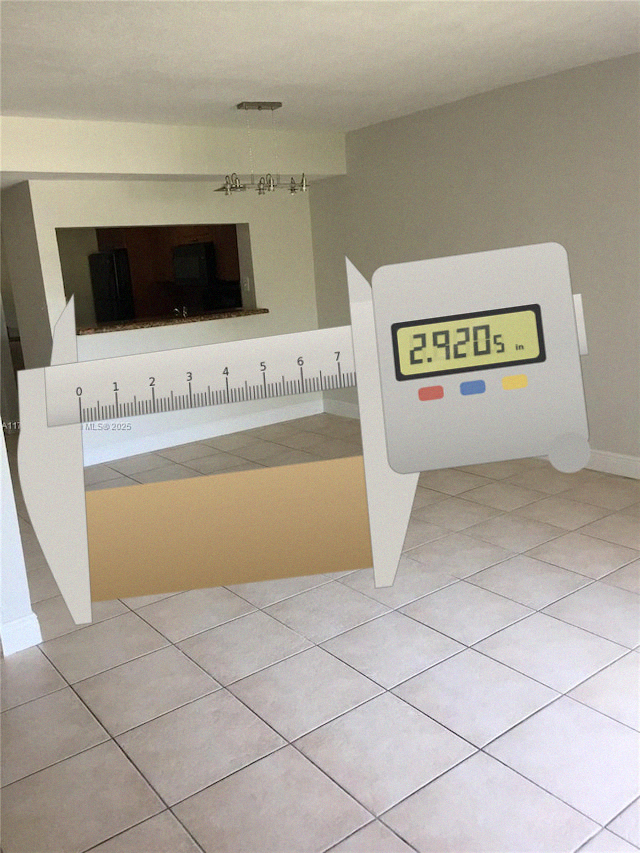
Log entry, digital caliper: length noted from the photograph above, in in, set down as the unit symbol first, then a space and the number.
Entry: in 2.9205
